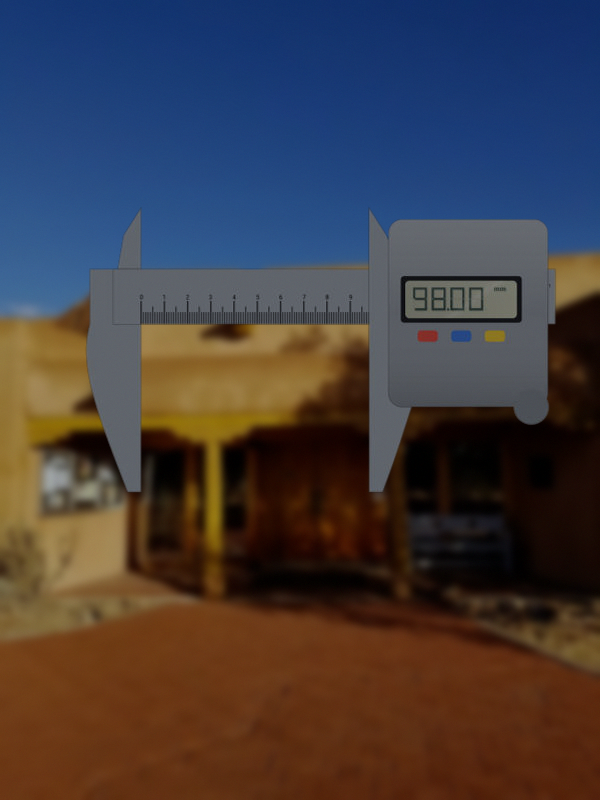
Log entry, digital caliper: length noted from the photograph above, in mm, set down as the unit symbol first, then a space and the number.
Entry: mm 98.00
